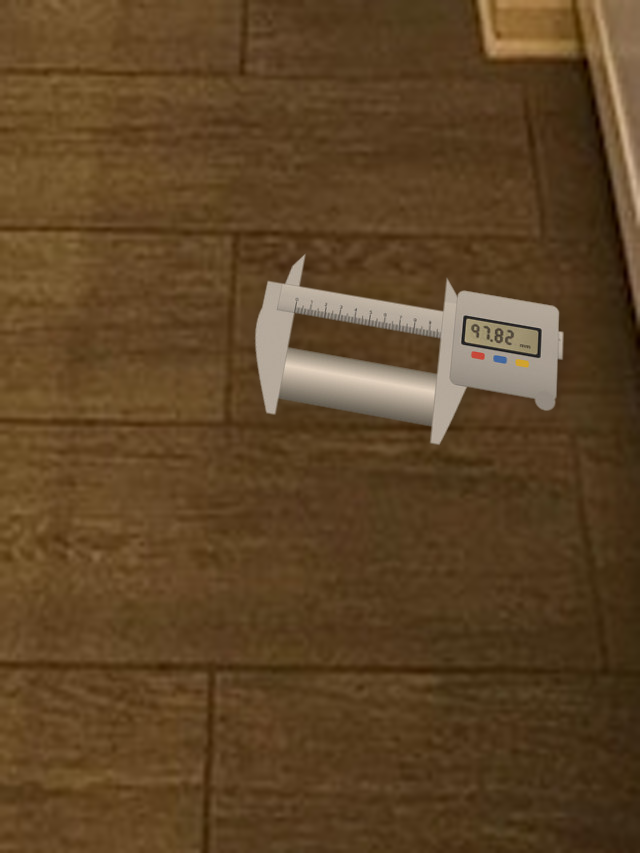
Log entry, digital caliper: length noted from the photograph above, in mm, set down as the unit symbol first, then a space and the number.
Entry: mm 97.82
